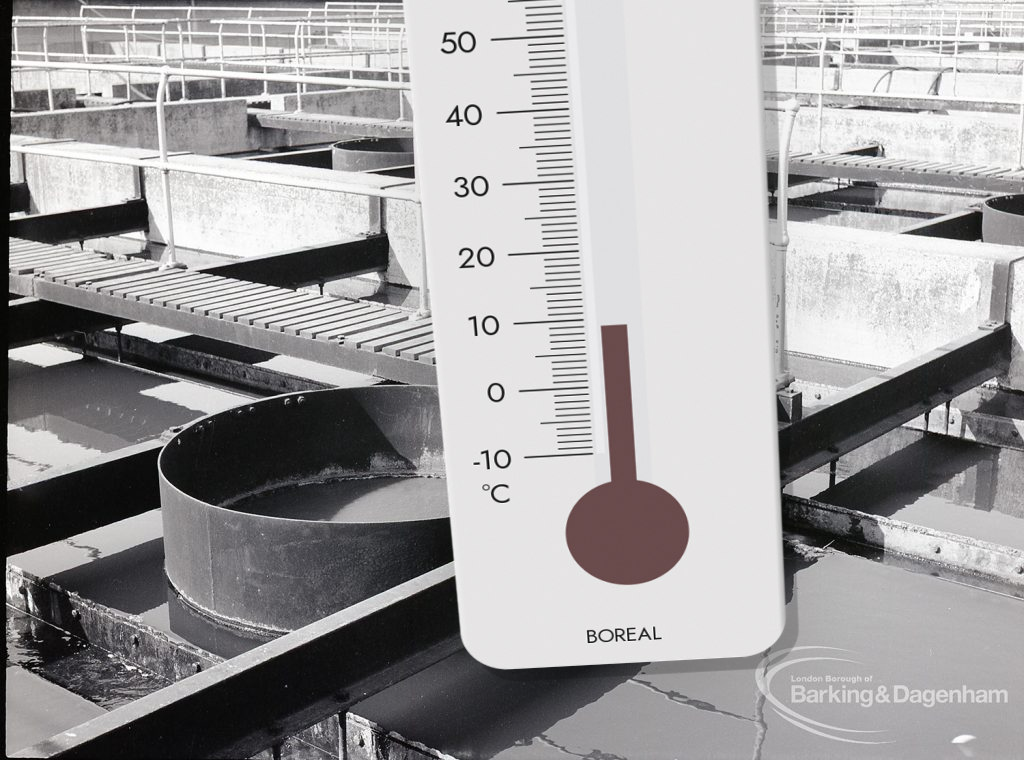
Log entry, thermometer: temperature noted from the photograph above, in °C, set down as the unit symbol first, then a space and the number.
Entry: °C 9
